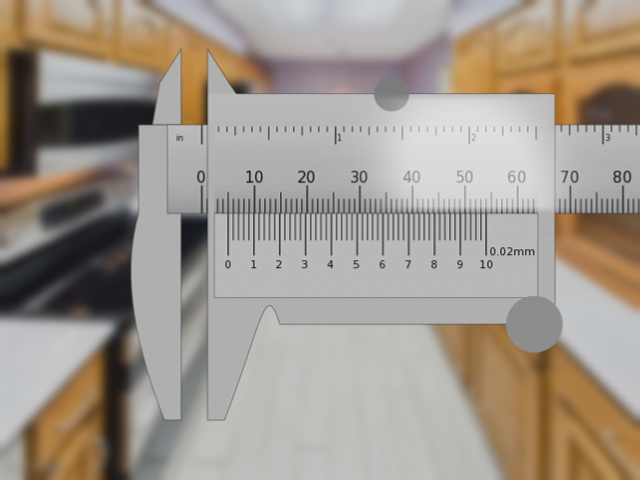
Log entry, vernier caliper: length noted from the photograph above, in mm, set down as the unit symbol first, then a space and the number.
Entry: mm 5.0
